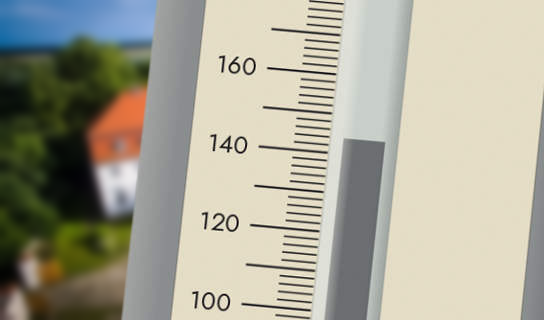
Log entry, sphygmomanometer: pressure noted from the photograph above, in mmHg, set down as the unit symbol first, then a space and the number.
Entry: mmHg 144
